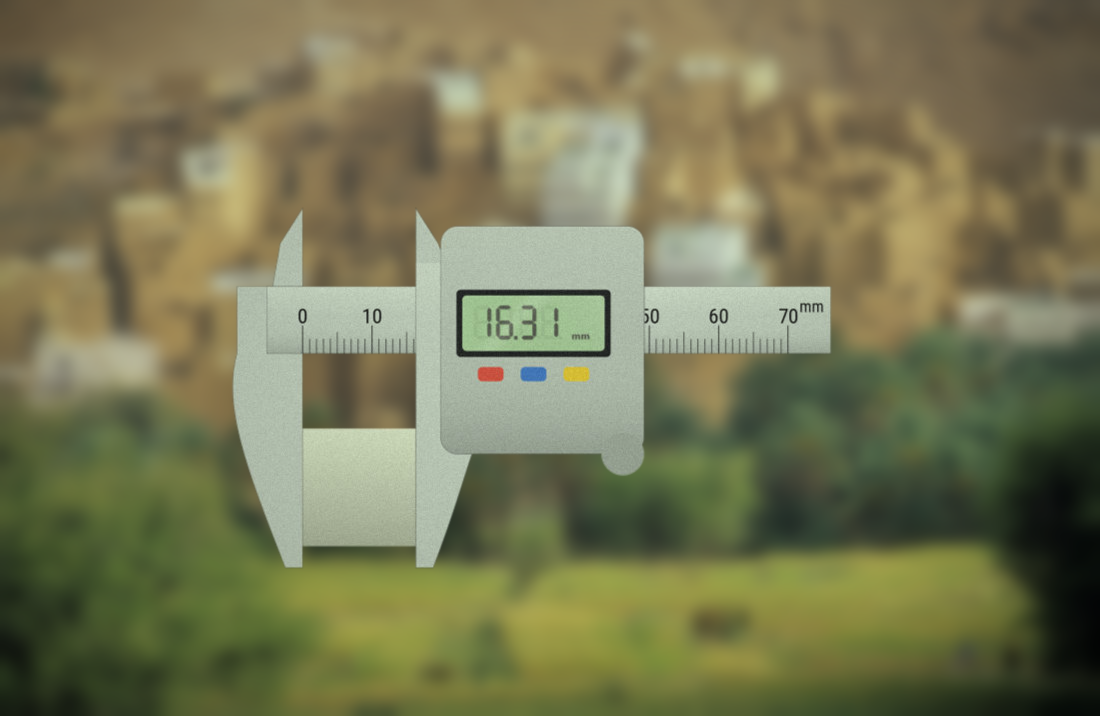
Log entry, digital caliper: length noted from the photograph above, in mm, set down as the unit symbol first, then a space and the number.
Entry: mm 16.31
